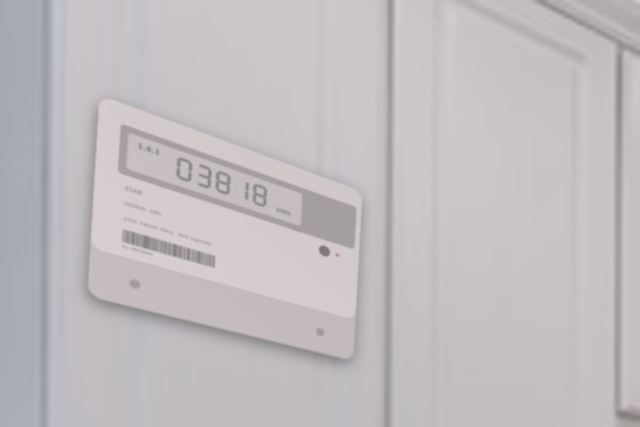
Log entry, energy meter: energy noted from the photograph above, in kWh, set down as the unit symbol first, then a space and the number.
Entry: kWh 3818
